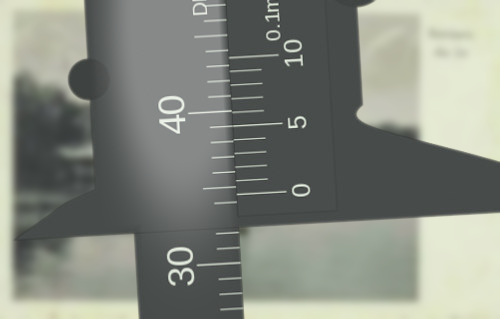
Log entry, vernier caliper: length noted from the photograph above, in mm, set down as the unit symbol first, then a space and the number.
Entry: mm 34.5
